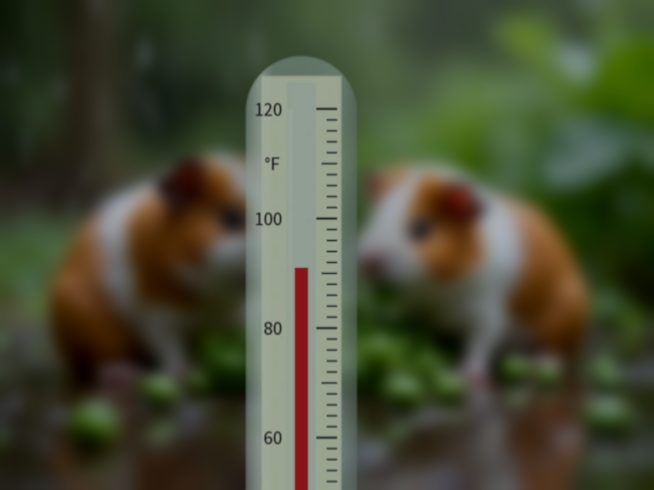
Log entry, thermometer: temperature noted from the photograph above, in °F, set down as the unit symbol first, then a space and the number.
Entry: °F 91
